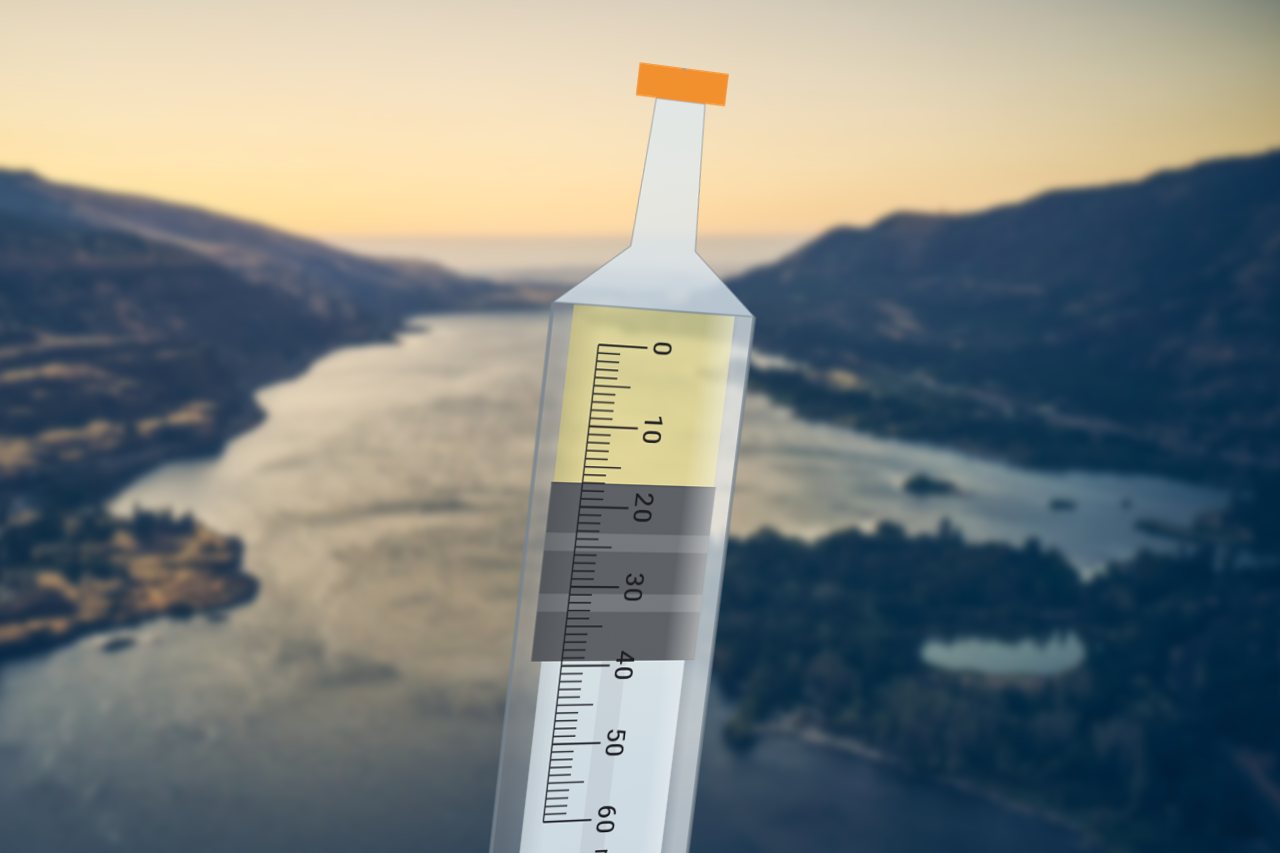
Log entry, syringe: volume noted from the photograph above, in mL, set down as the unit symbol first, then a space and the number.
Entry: mL 17
